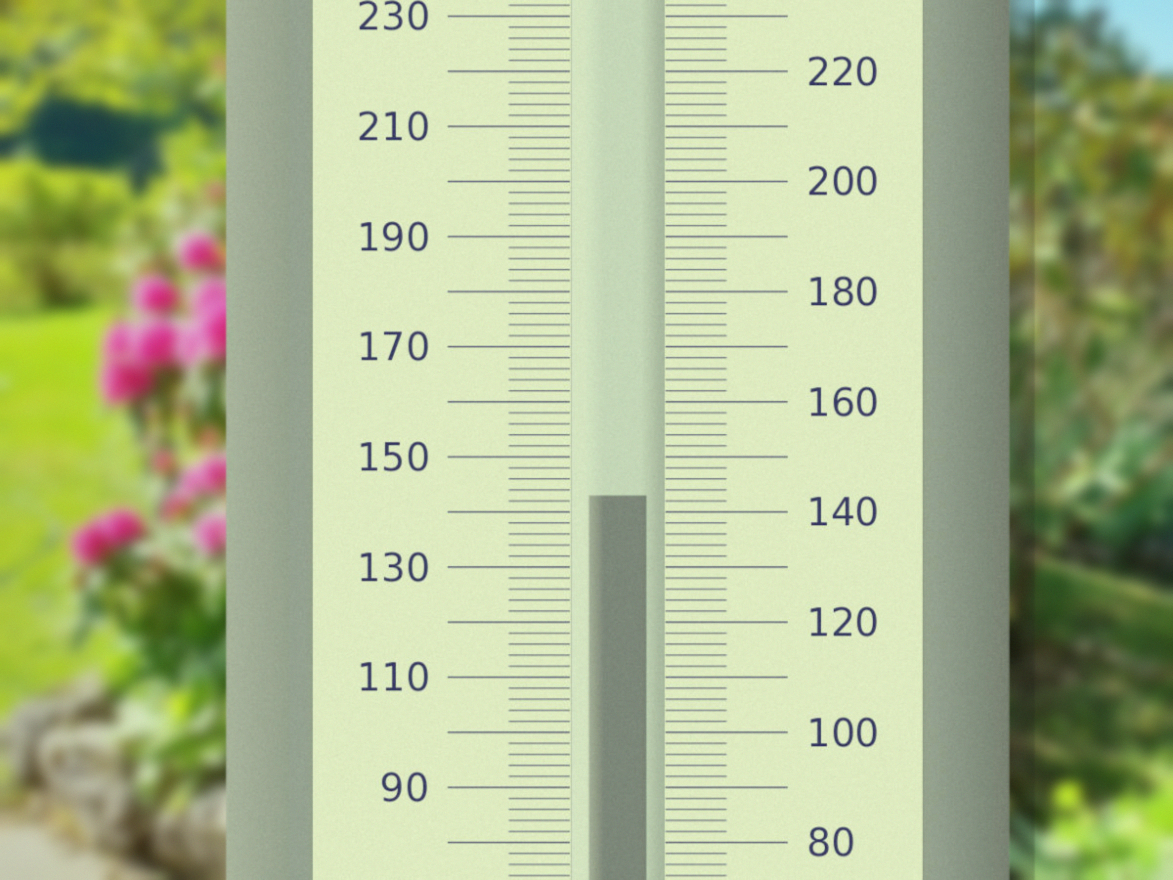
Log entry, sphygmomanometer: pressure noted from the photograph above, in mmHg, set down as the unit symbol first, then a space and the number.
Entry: mmHg 143
